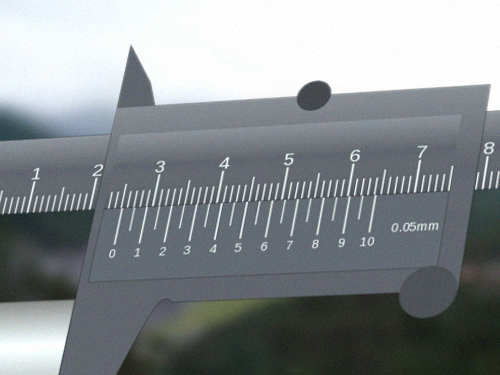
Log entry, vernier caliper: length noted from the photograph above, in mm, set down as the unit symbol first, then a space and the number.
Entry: mm 25.2
